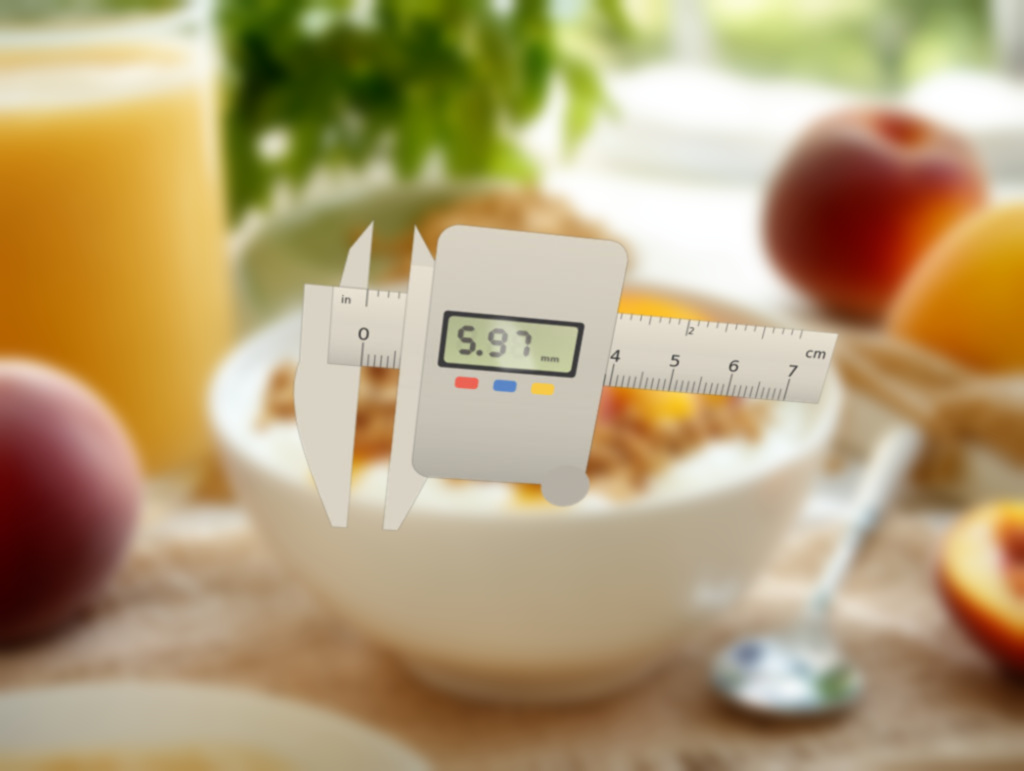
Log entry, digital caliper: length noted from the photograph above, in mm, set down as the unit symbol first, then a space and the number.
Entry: mm 5.97
